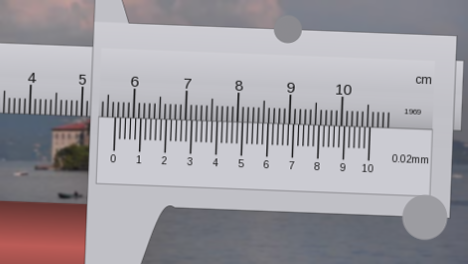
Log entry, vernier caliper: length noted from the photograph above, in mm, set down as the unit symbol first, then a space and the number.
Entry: mm 56.5
